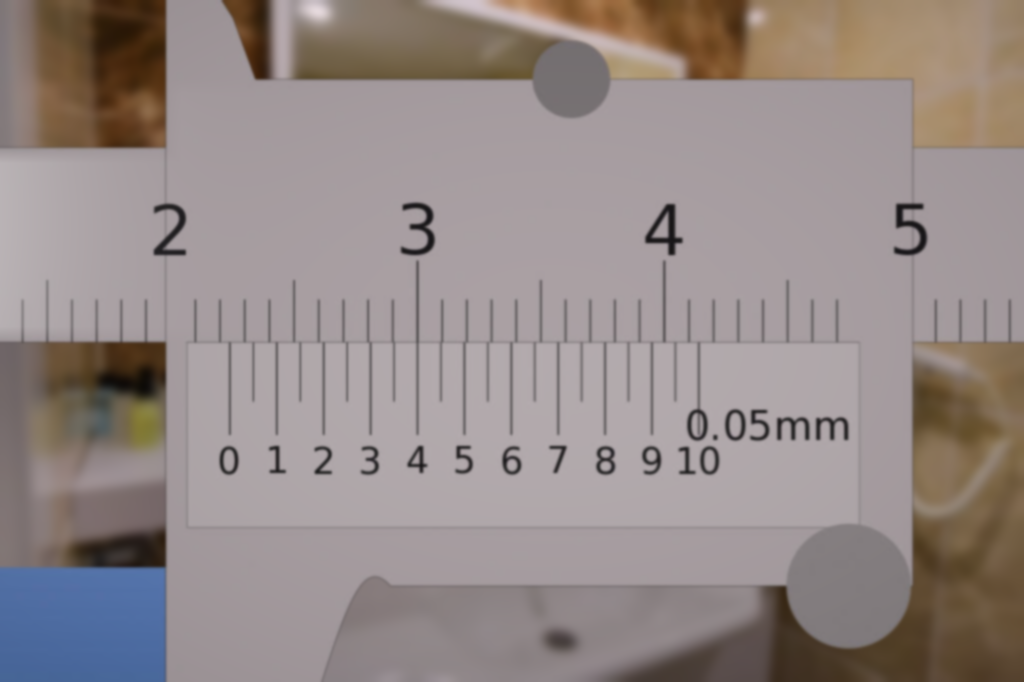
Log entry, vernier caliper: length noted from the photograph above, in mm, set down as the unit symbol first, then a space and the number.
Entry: mm 22.4
